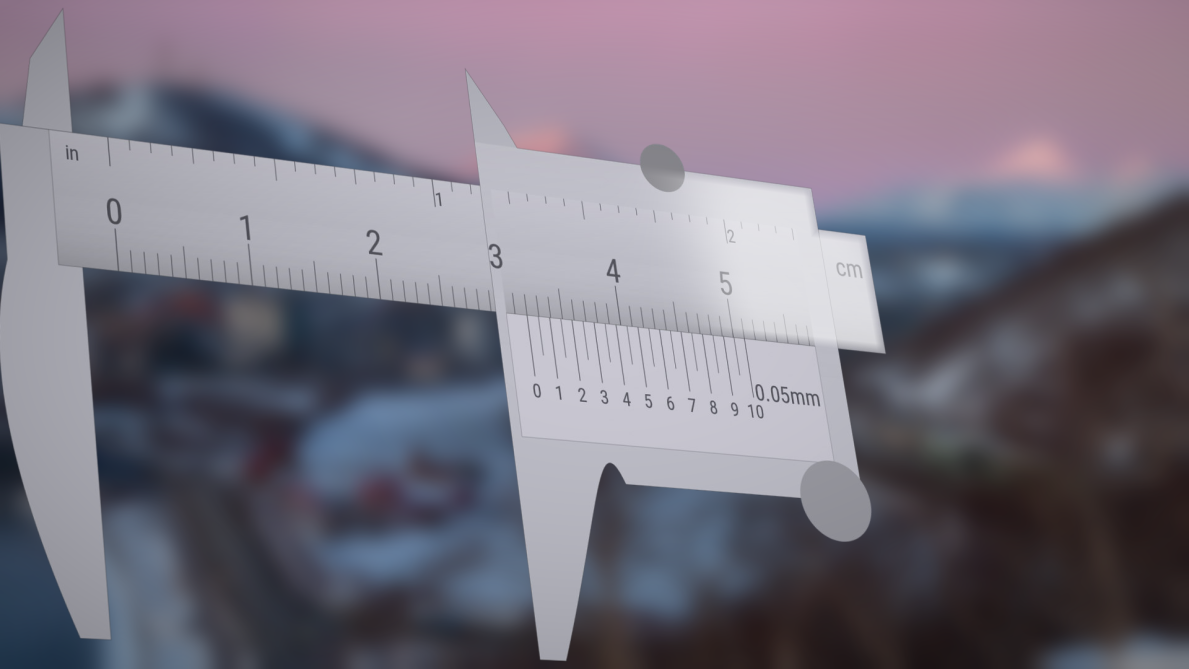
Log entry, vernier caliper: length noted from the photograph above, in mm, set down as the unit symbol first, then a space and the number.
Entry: mm 32.0
